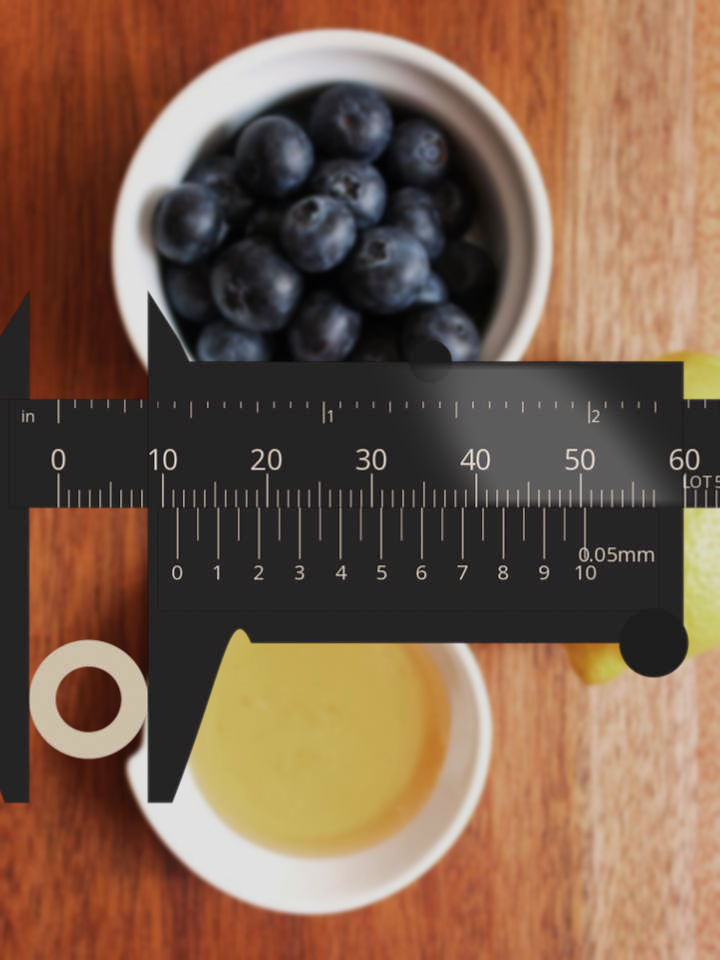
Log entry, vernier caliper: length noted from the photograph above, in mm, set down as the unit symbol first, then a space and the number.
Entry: mm 11.4
